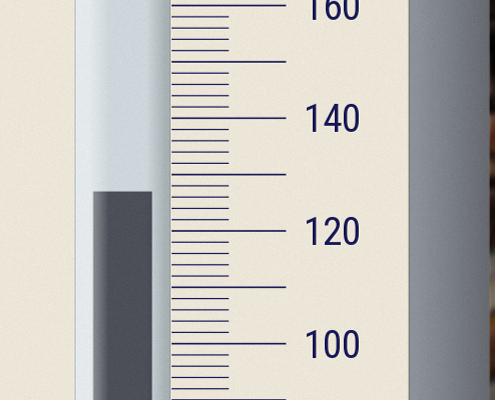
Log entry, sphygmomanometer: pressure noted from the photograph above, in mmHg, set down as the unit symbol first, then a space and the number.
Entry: mmHg 127
